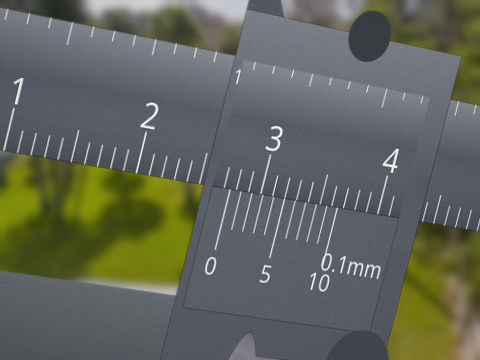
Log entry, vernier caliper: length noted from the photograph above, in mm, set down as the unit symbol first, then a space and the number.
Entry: mm 27.5
